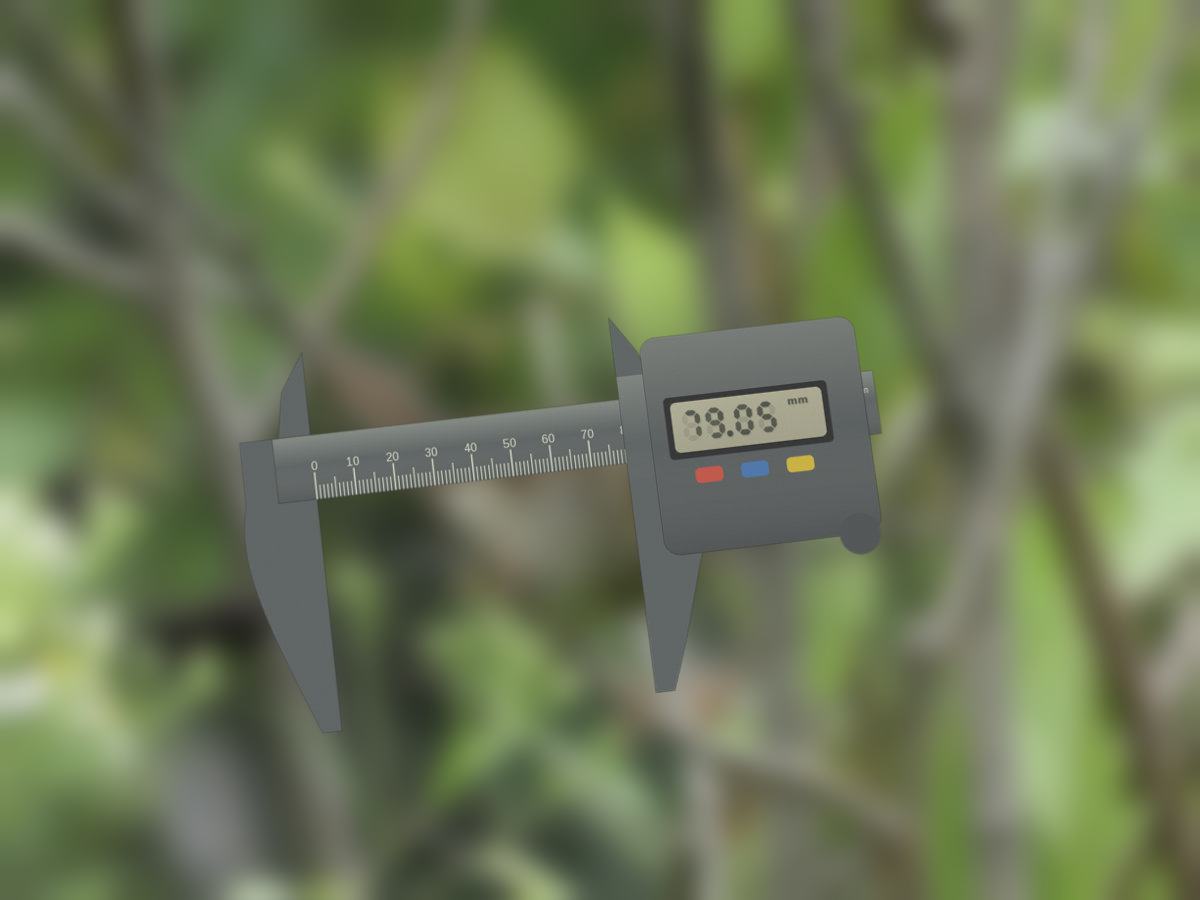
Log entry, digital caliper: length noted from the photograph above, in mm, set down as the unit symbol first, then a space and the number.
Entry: mm 79.05
